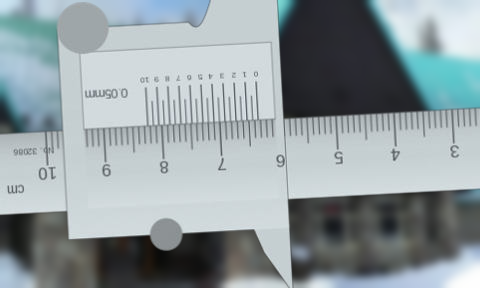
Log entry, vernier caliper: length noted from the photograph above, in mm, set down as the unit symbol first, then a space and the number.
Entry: mm 63.4
